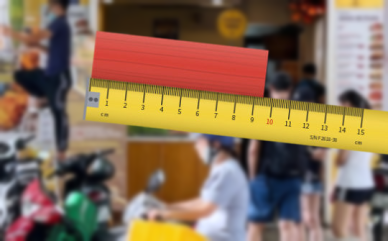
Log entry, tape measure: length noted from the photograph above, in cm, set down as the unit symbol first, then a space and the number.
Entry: cm 9.5
